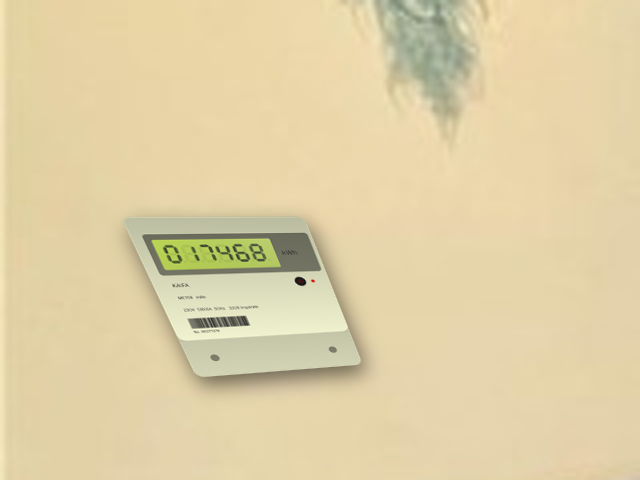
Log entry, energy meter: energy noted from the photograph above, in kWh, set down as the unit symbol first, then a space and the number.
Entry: kWh 17468
